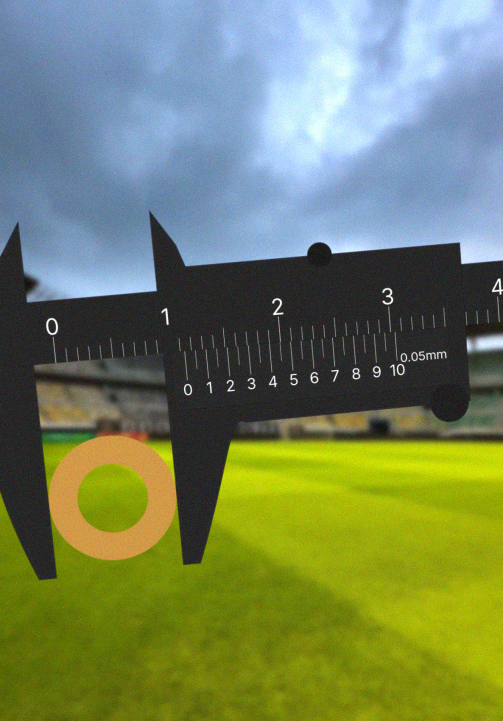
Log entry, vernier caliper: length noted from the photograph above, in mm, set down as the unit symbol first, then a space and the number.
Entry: mm 11.4
